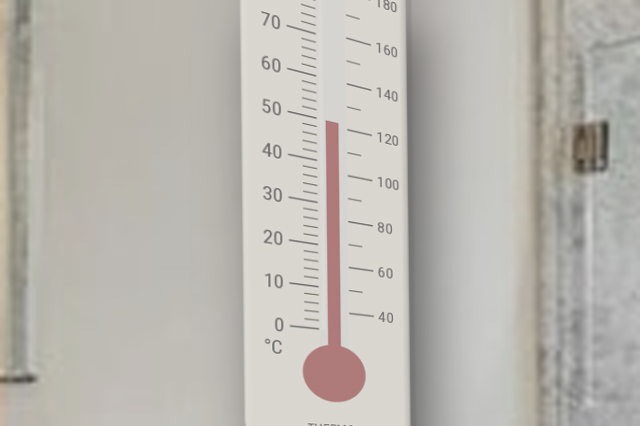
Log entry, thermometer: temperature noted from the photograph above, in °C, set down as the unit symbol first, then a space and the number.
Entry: °C 50
